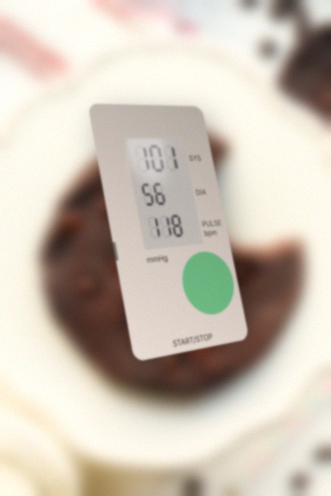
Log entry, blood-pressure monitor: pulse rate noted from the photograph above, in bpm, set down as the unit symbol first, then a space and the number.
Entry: bpm 118
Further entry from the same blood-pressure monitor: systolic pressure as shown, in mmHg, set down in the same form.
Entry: mmHg 101
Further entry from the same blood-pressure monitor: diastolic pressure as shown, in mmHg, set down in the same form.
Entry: mmHg 56
